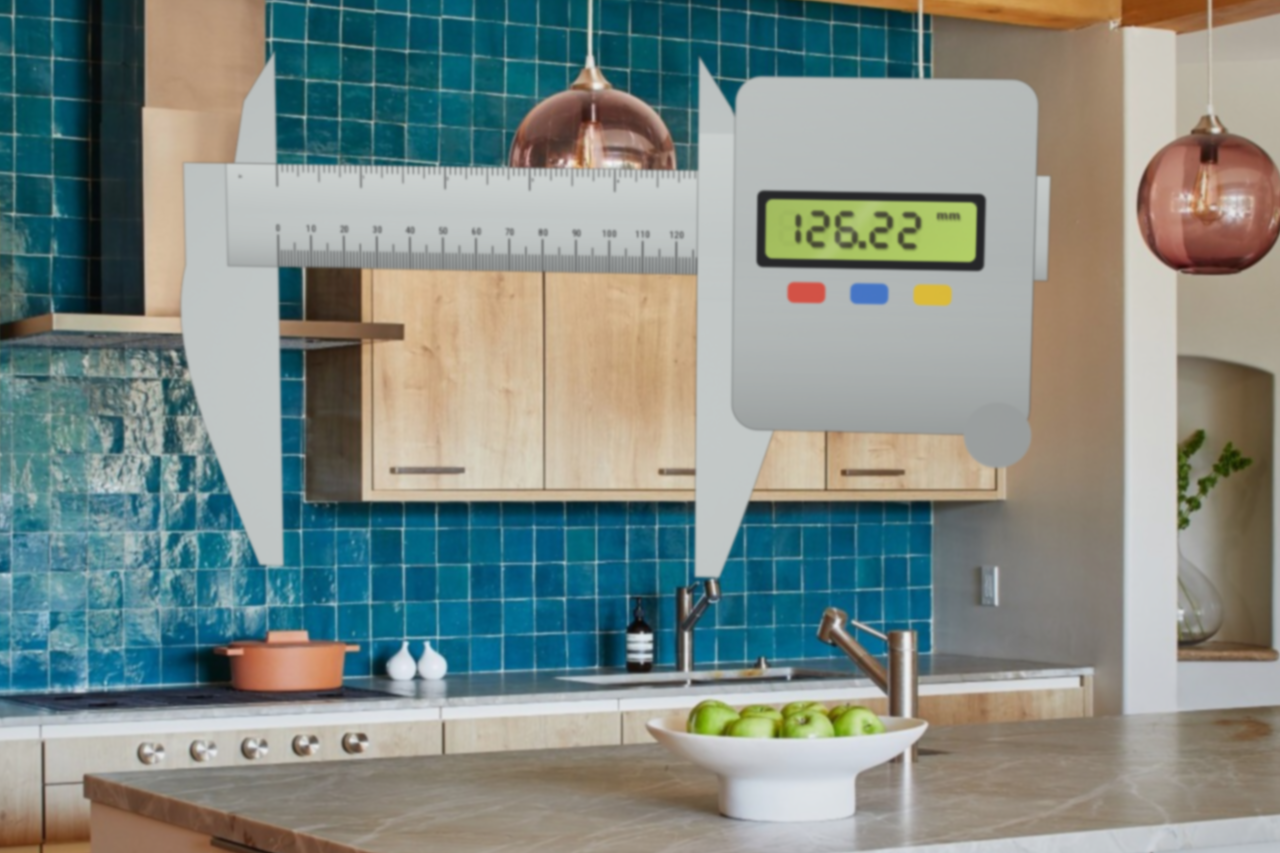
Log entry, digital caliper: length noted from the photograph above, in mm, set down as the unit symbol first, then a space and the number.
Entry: mm 126.22
